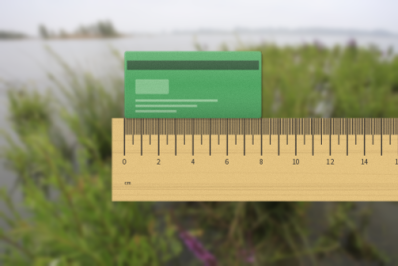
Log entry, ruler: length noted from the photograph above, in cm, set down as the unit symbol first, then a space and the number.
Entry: cm 8
